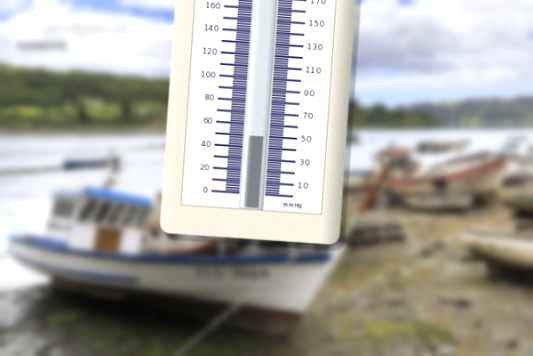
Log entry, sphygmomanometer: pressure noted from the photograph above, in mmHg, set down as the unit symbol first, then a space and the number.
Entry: mmHg 50
